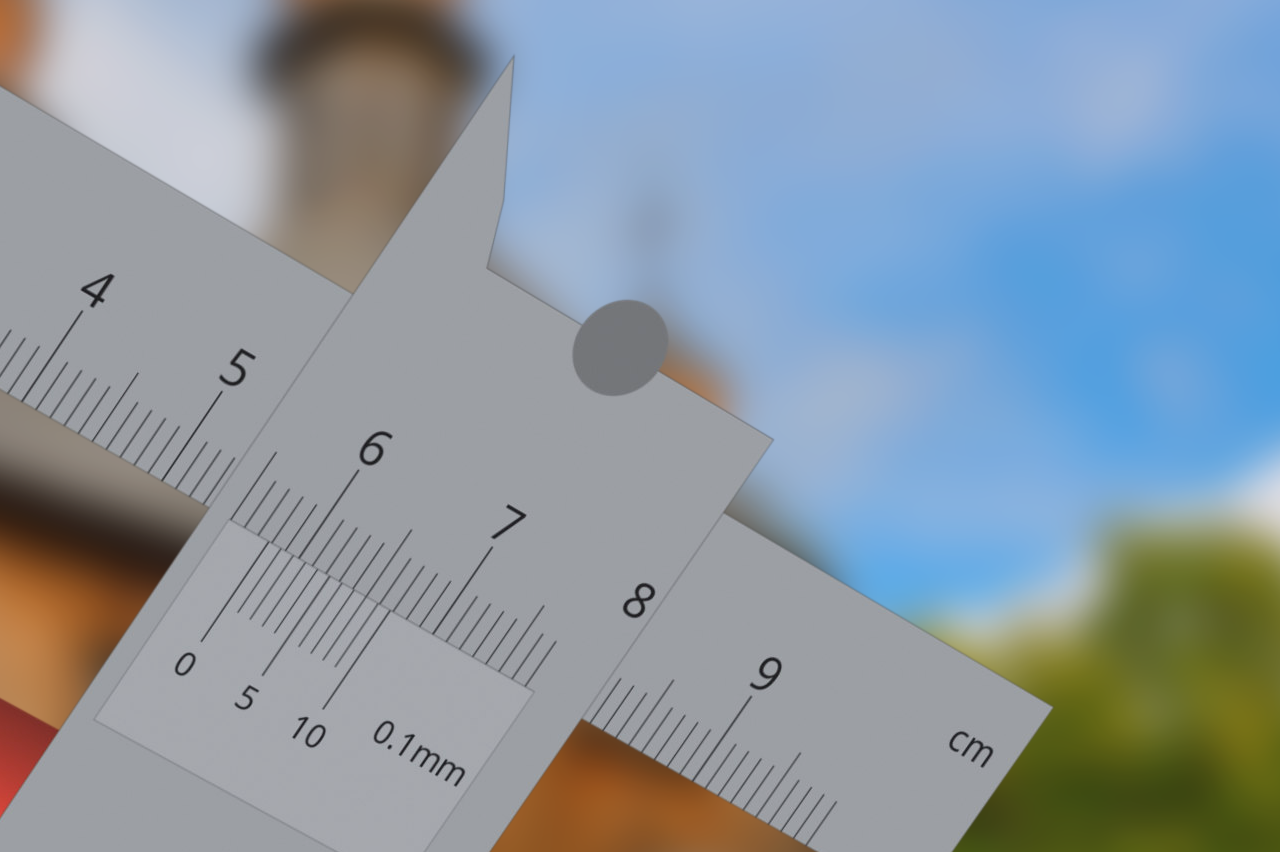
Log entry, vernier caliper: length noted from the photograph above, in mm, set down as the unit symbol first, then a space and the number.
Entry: mm 57.8
